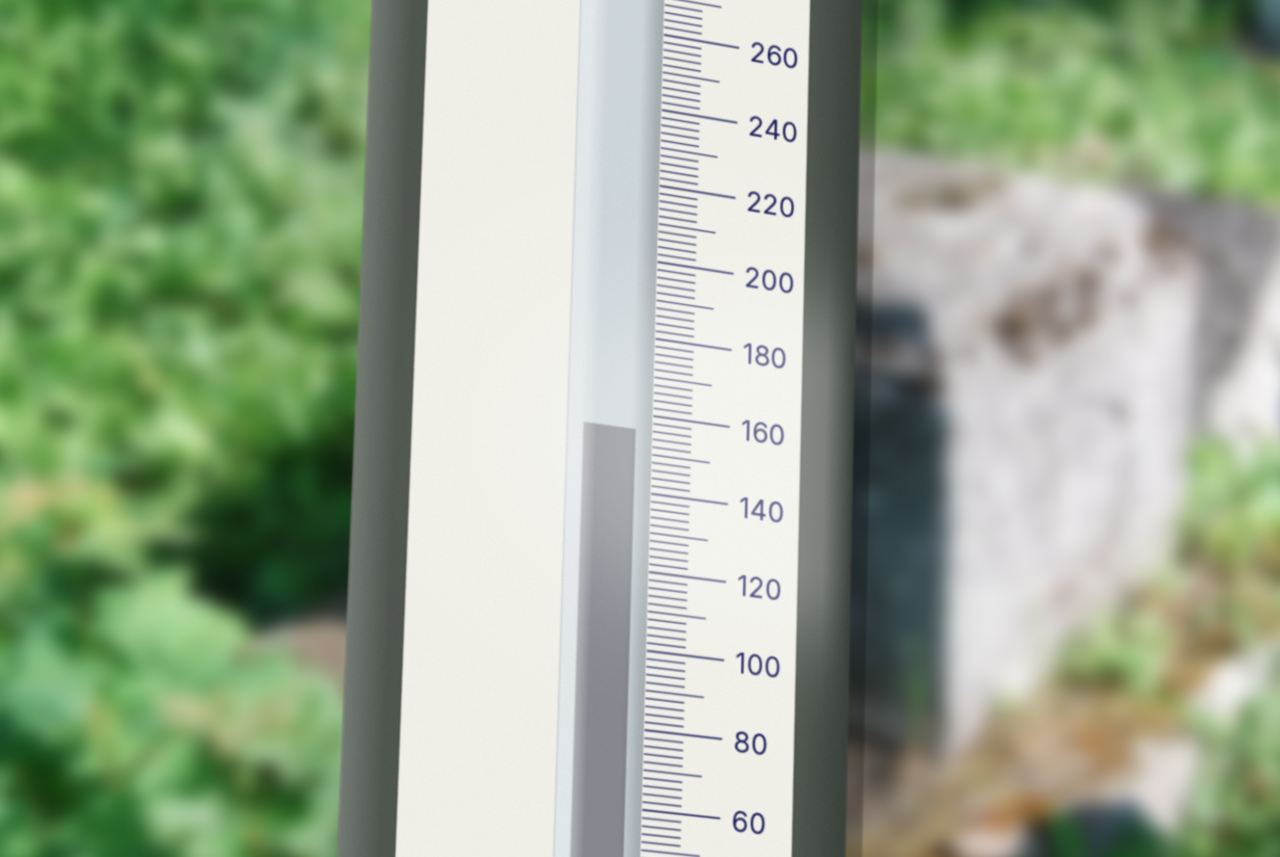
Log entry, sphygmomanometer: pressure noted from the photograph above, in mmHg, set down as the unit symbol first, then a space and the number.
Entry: mmHg 156
